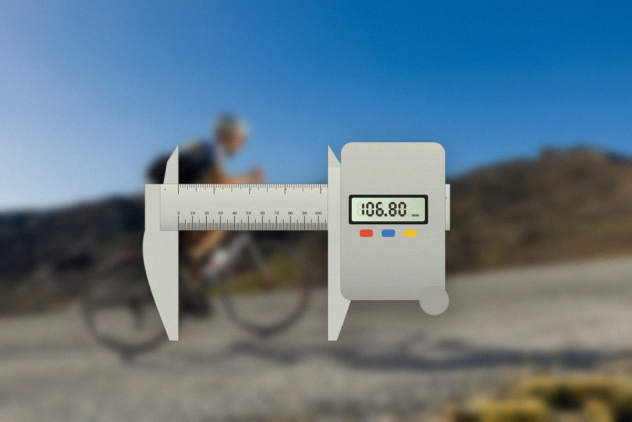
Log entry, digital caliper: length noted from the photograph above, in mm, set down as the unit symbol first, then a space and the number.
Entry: mm 106.80
